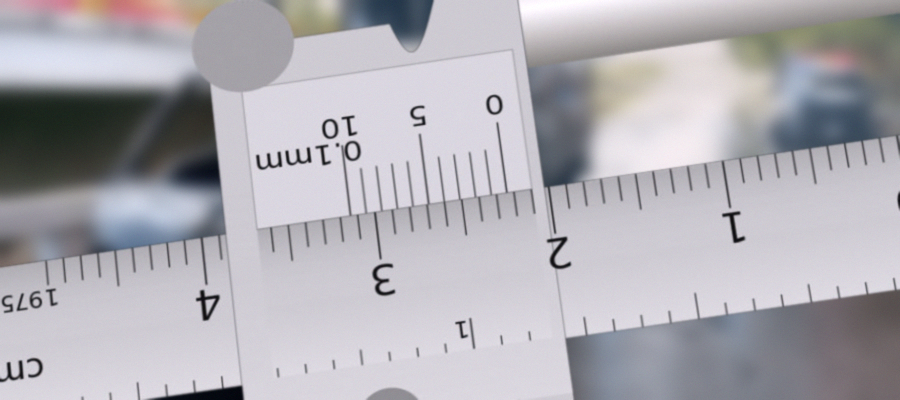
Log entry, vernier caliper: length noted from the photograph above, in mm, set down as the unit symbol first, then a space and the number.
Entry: mm 22.4
